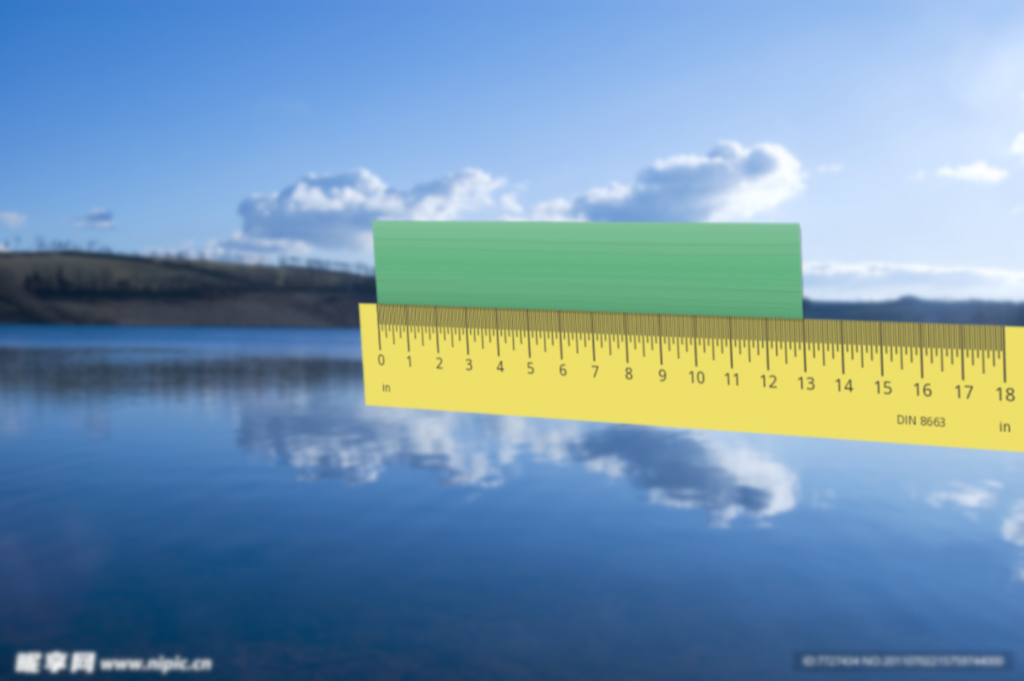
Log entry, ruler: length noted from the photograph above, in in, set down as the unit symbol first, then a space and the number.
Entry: in 13
